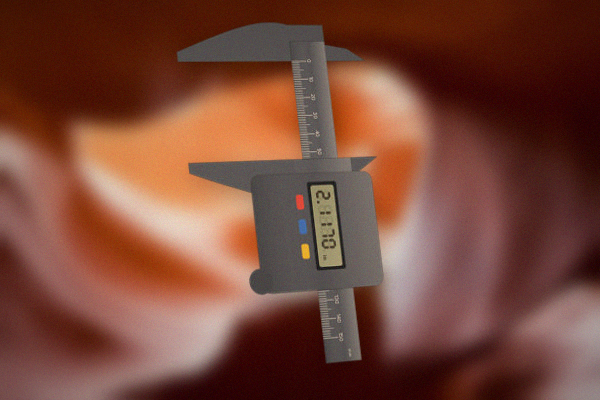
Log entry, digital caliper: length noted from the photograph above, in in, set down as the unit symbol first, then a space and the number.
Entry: in 2.1170
